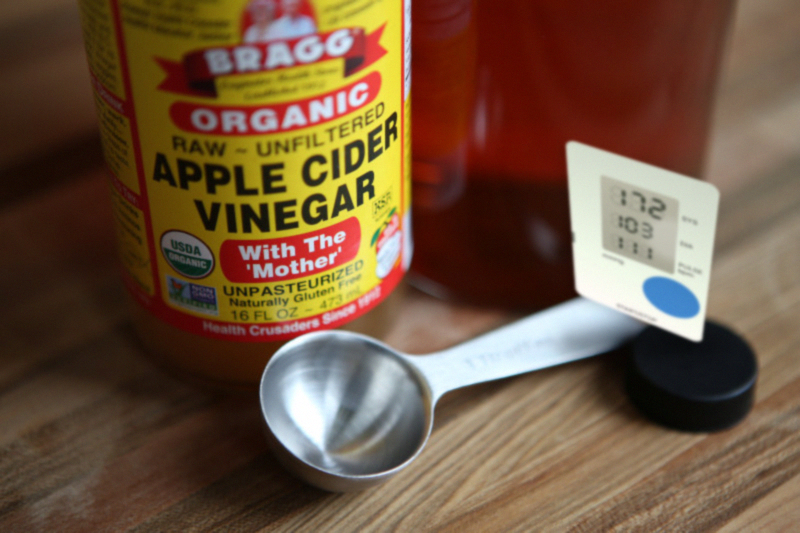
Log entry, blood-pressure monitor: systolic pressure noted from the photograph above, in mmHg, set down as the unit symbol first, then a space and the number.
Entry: mmHg 172
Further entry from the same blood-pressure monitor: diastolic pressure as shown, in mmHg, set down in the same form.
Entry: mmHg 103
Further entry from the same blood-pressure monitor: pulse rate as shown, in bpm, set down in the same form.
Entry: bpm 111
